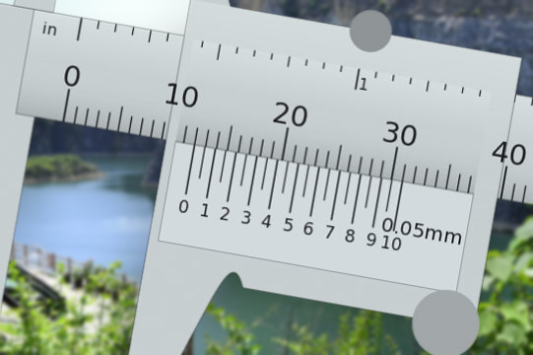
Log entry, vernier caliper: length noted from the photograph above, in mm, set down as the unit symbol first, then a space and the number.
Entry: mm 12.0
